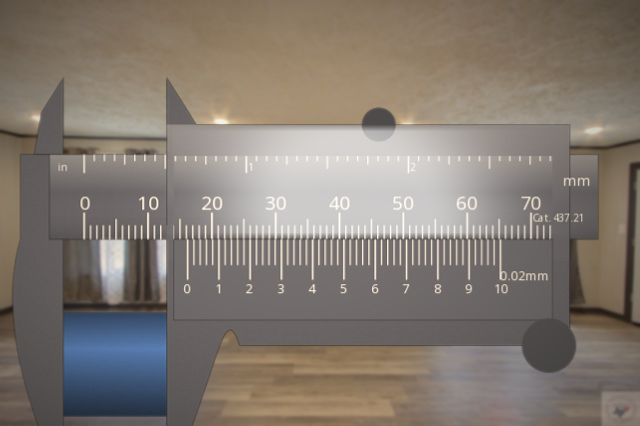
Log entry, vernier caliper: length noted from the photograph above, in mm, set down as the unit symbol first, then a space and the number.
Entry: mm 16.2
